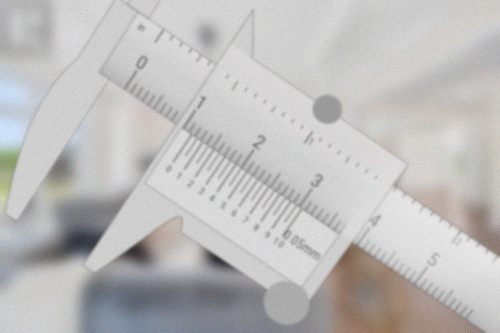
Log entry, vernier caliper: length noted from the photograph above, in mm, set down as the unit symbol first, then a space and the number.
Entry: mm 11.5
